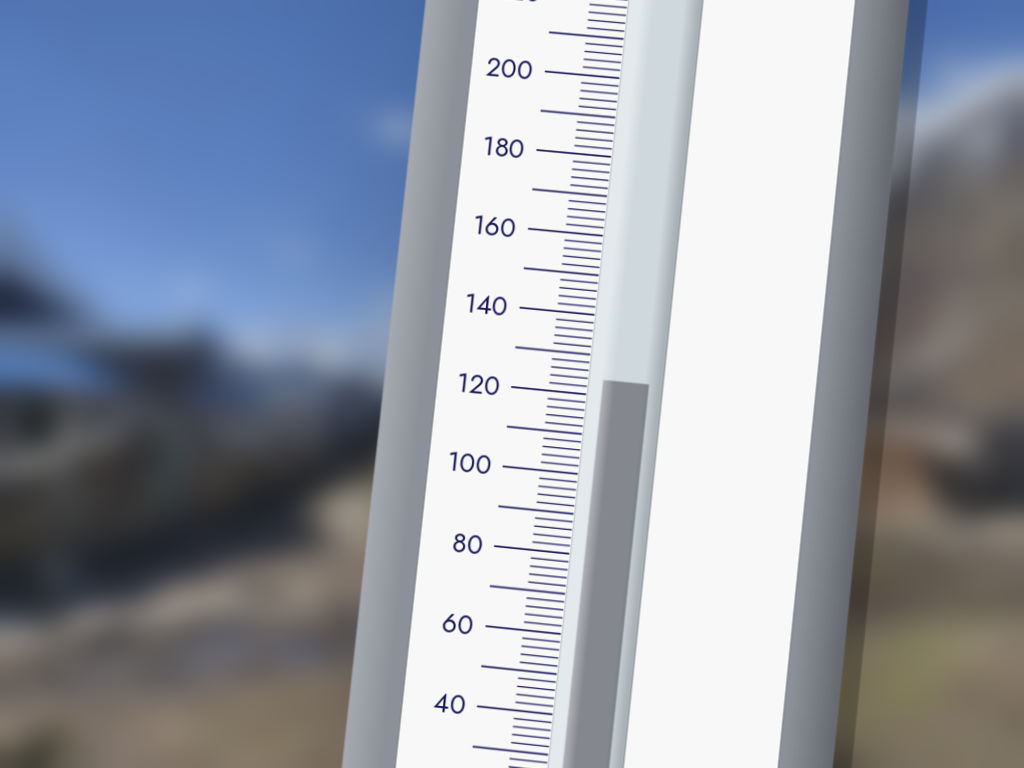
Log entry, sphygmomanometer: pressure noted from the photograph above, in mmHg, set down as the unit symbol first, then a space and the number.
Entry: mmHg 124
